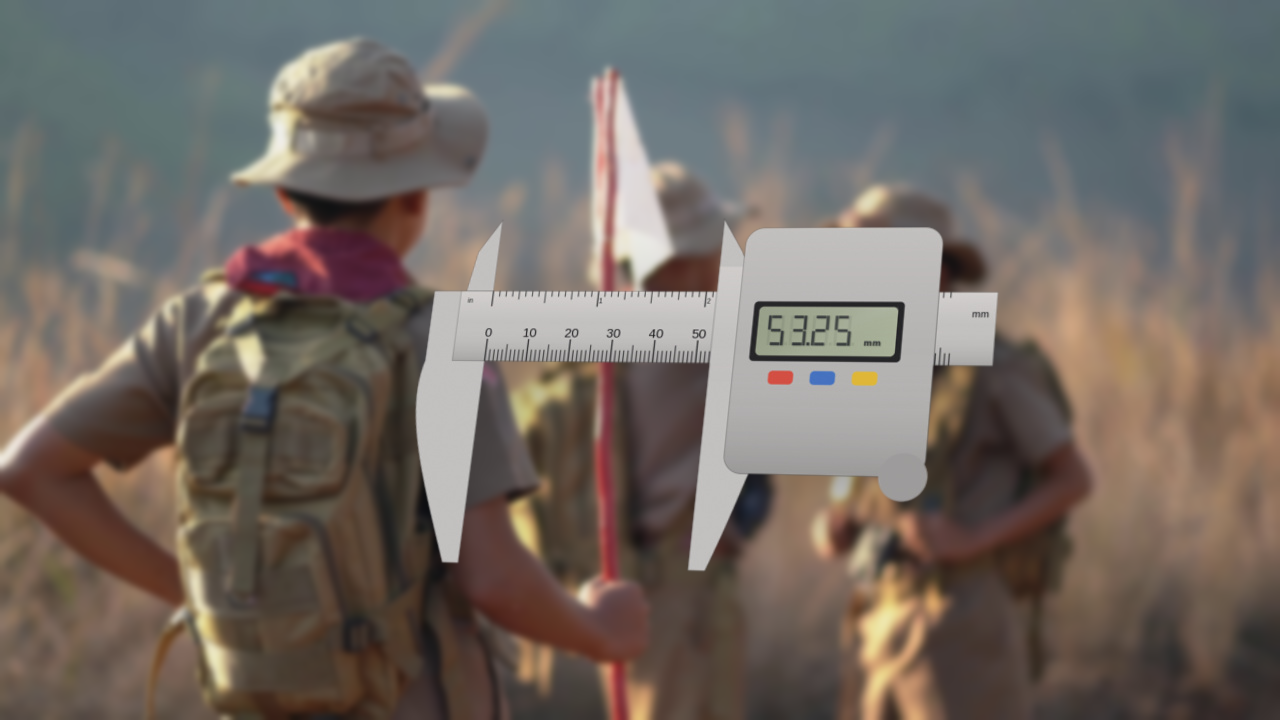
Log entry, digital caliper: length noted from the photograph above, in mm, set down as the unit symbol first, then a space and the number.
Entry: mm 53.25
